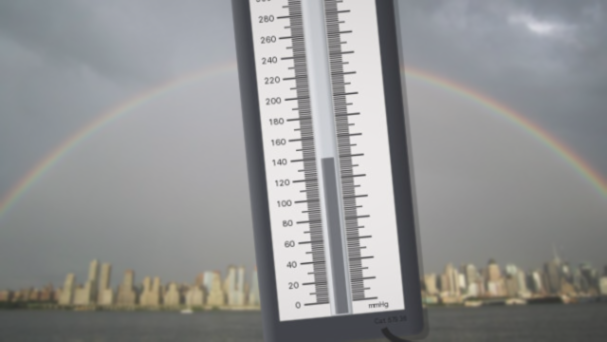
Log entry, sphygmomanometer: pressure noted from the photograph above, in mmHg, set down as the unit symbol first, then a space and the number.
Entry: mmHg 140
